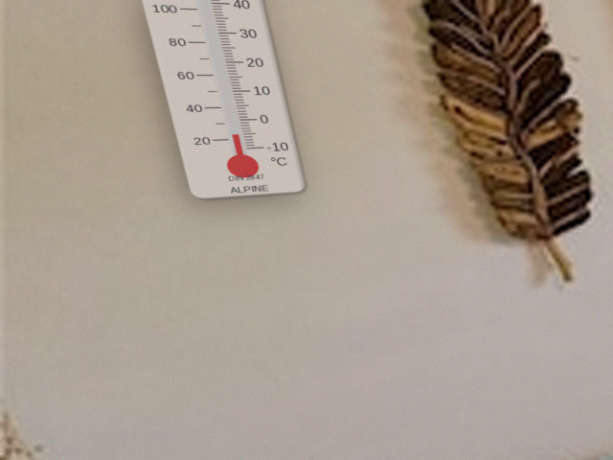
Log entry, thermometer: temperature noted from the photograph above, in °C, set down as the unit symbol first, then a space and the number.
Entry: °C -5
